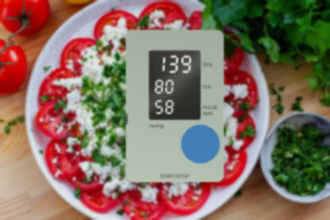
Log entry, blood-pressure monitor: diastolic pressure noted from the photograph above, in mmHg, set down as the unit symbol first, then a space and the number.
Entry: mmHg 80
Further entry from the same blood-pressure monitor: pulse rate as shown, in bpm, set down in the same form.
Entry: bpm 58
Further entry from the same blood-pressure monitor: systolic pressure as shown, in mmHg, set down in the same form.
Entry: mmHg 139
